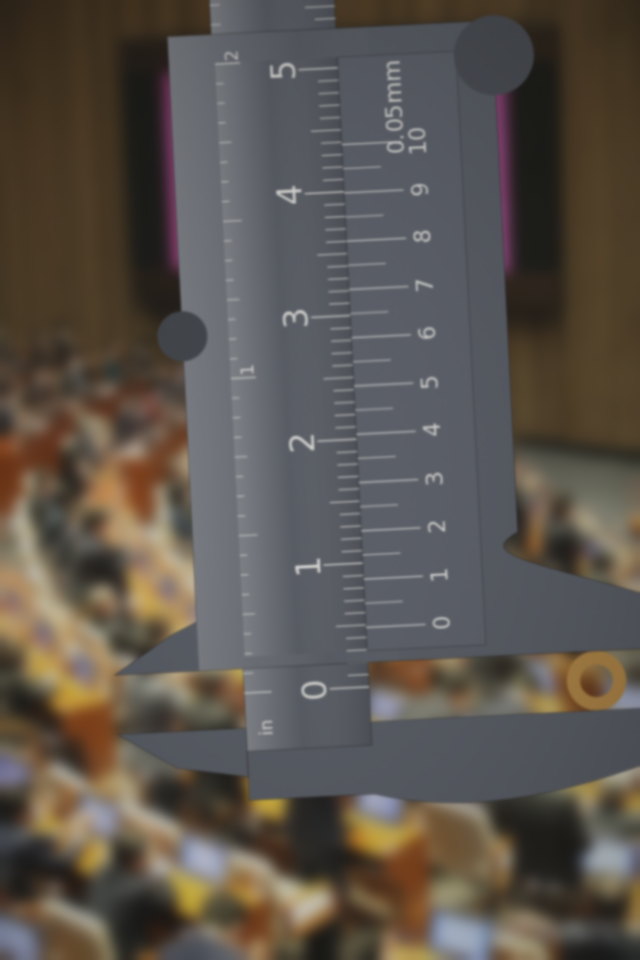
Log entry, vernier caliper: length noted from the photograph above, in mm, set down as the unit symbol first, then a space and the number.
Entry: mm 4.8
